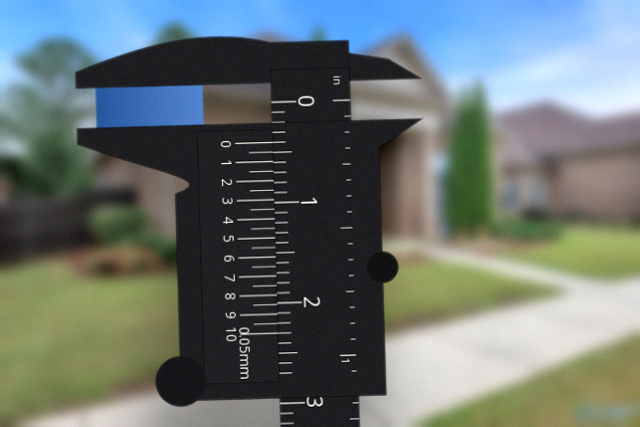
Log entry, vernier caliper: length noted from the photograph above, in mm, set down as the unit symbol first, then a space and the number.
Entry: mm 4.0
